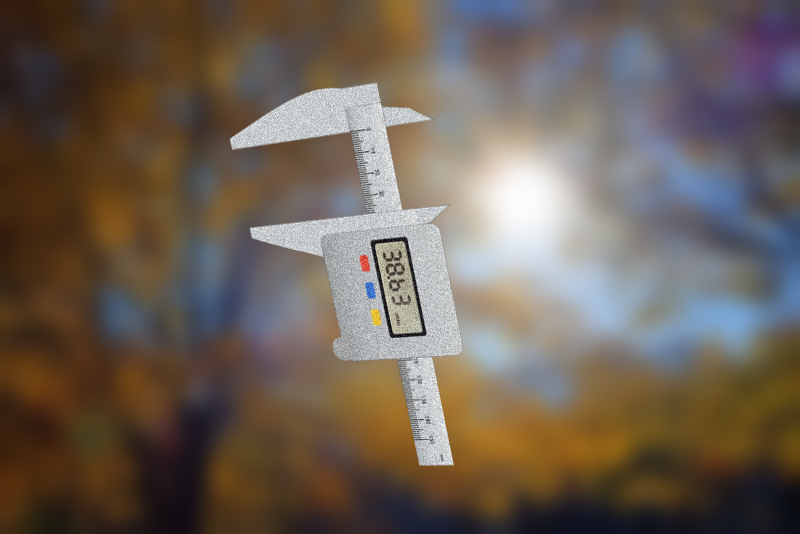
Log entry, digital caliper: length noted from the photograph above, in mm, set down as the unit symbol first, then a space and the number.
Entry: mm 38.63
